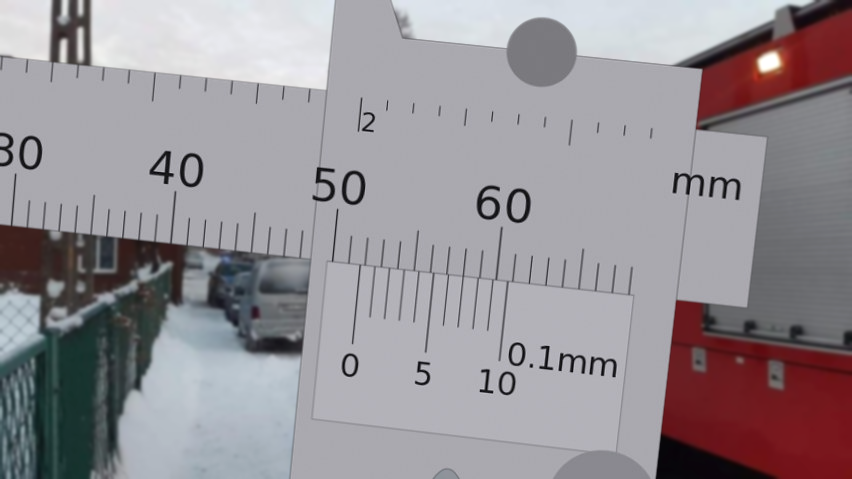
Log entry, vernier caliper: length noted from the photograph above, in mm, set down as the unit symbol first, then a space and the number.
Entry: mm 51.7
